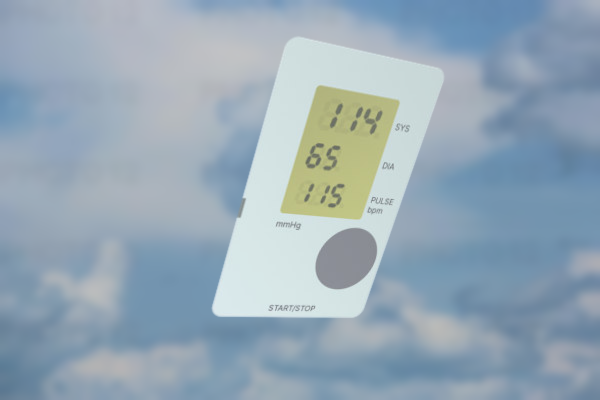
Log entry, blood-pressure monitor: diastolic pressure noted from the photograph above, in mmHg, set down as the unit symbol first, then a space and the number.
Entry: mmHg 65
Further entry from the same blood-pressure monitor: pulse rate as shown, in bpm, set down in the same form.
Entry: bpm 115
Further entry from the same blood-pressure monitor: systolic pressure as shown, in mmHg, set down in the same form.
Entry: mmHg 114
